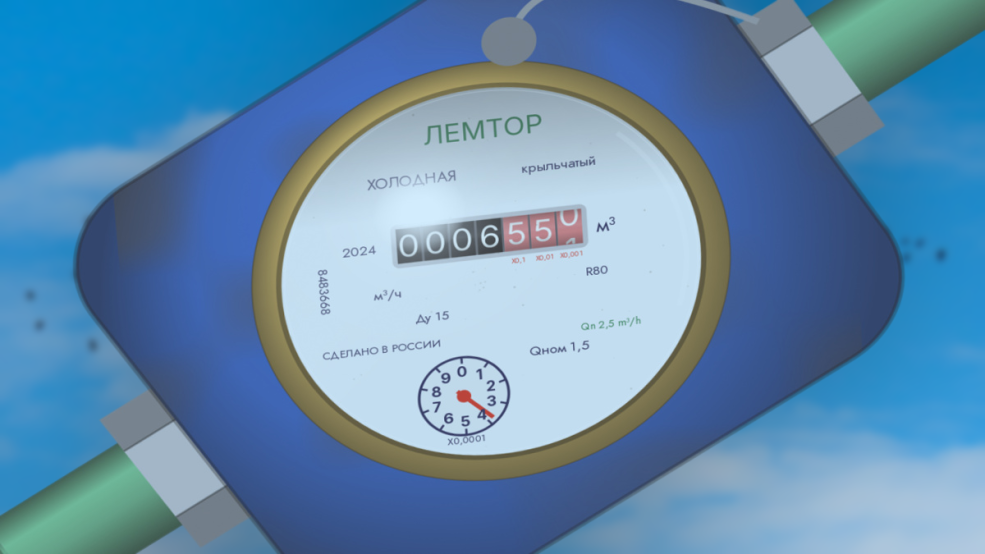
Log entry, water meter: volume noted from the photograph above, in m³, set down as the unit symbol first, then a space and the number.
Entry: m³ 6.5503
